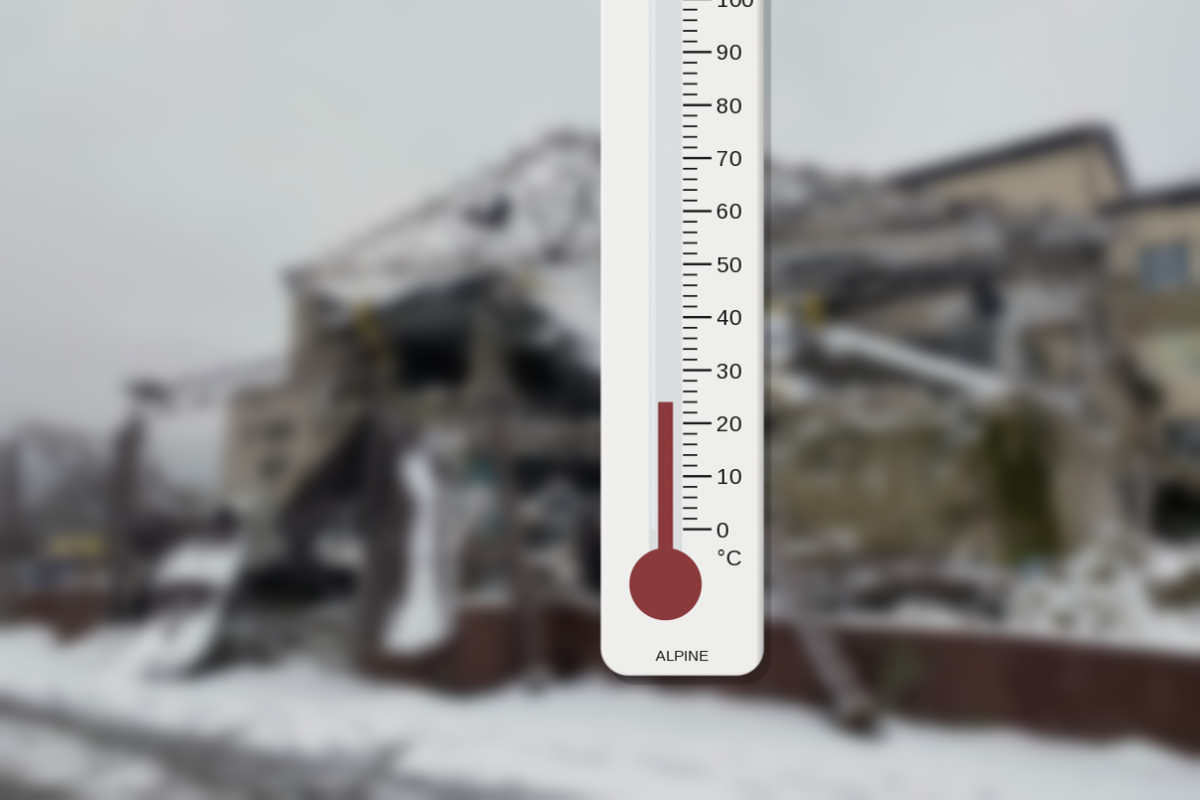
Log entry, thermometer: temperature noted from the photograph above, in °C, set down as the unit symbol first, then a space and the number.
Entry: °C 24
